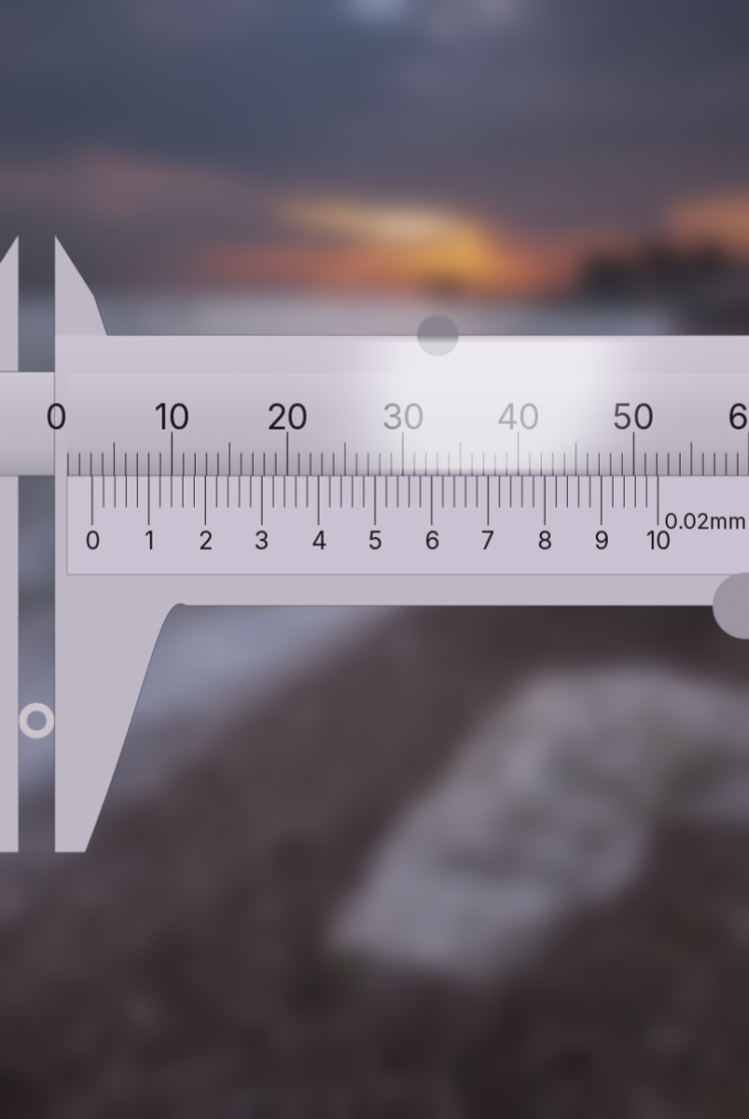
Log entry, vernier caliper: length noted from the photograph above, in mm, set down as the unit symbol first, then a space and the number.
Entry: mm 3.1
